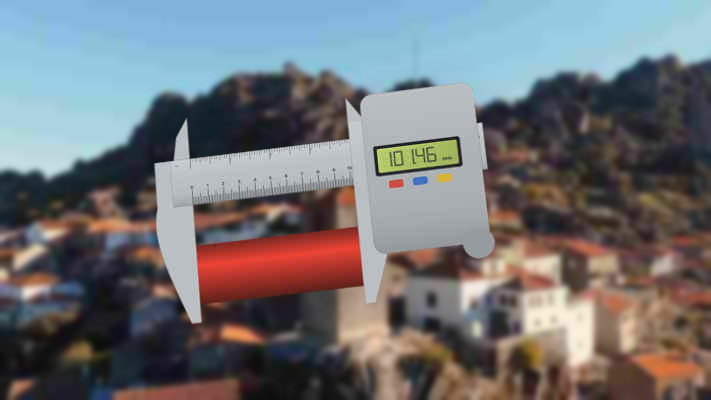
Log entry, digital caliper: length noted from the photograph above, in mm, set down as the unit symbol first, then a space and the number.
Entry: mm 101.46
